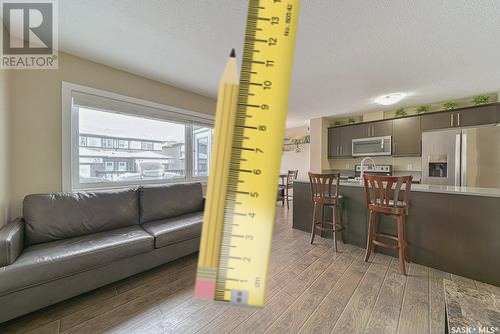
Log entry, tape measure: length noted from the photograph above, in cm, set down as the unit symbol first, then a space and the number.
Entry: cm 11.5
